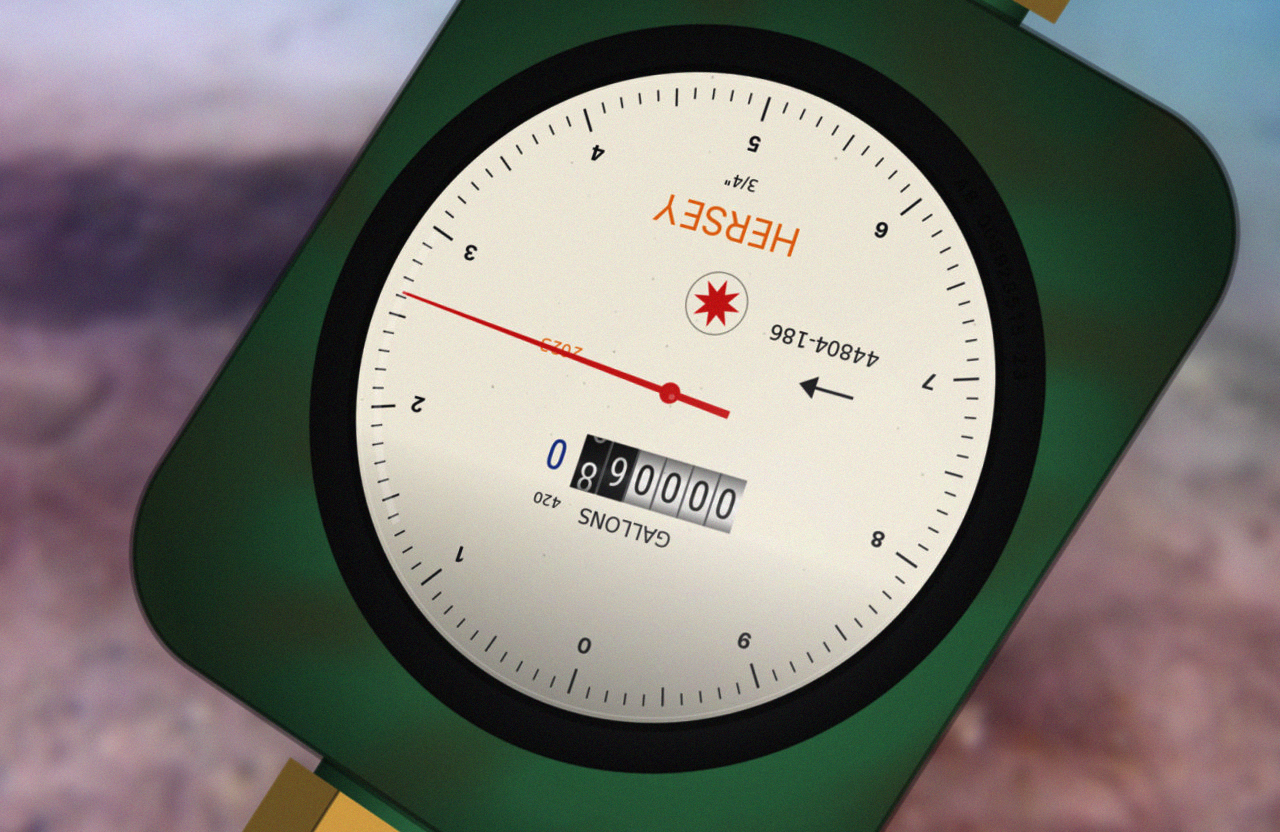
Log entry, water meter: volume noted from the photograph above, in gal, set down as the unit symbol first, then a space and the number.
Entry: gal 682.6
